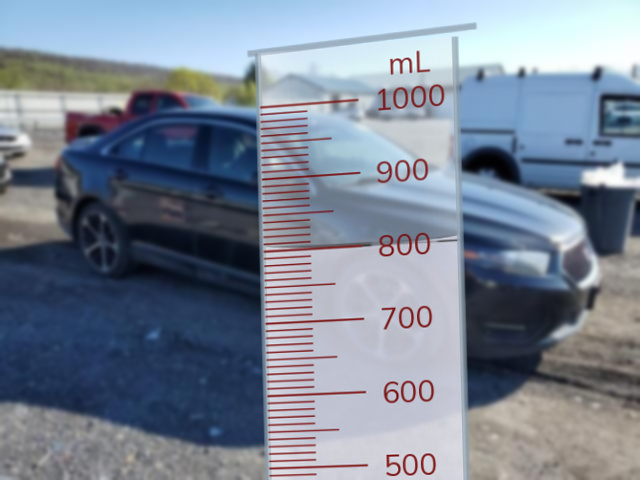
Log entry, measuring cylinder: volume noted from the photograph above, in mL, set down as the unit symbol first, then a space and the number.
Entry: mL 800
